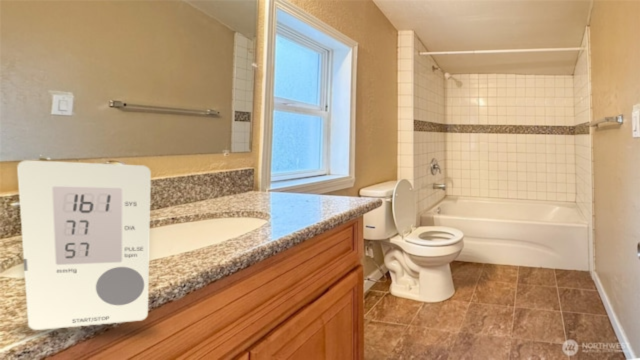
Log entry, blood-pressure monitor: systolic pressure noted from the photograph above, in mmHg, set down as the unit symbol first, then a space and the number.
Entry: mmHg 161
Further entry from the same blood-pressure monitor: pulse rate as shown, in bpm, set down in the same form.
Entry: bpm 57
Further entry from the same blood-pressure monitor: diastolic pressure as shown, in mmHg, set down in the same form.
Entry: mmHg 77
